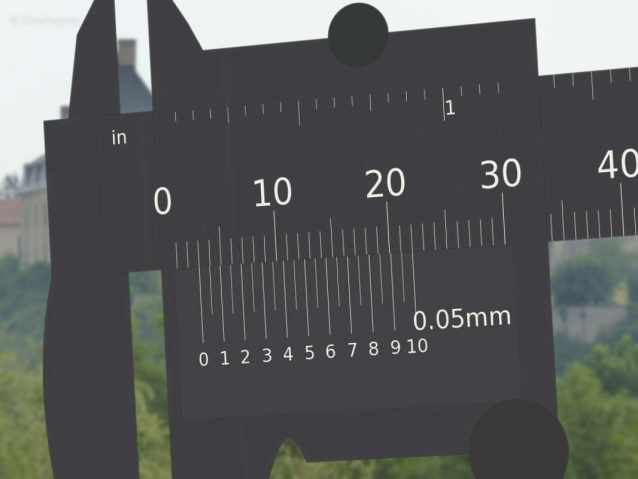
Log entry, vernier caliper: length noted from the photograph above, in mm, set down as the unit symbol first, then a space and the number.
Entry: mm 3.0
